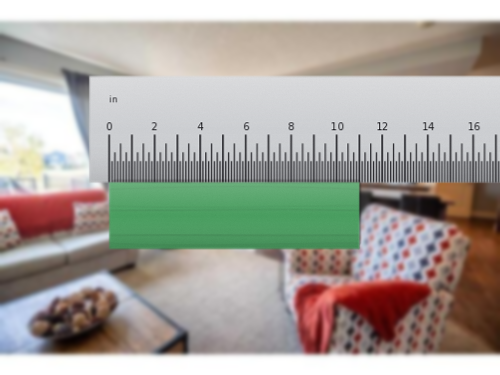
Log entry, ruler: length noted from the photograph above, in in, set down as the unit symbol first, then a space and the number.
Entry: in 11
